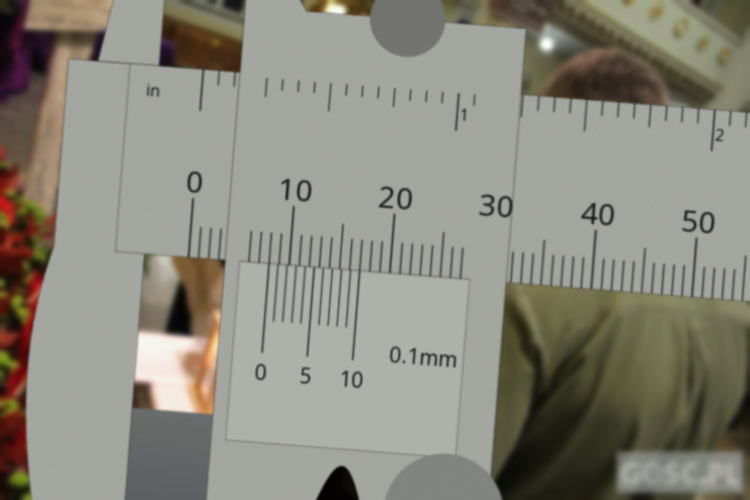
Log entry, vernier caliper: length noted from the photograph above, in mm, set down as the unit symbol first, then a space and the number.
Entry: mm 8.0
